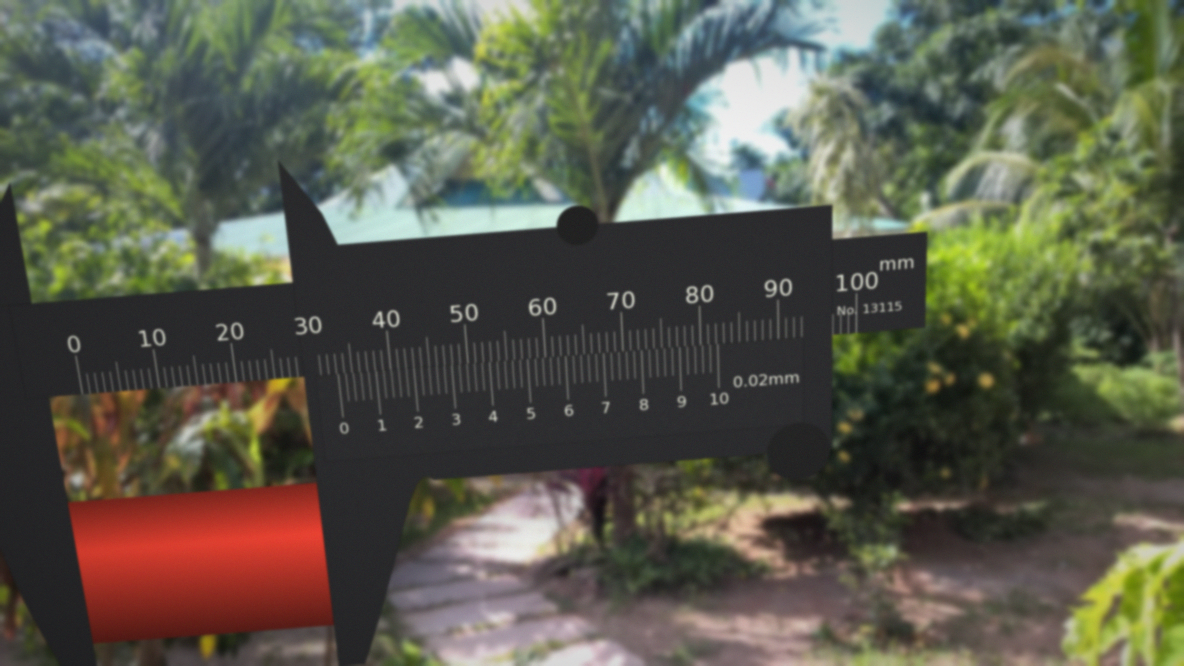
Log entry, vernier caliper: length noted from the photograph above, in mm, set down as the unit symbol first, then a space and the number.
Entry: mm 33.2
